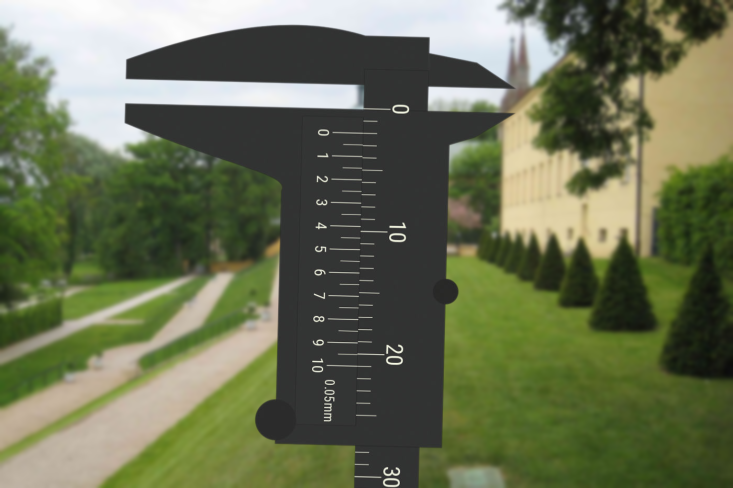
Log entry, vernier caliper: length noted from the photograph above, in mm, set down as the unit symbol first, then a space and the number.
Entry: mm 2.0
